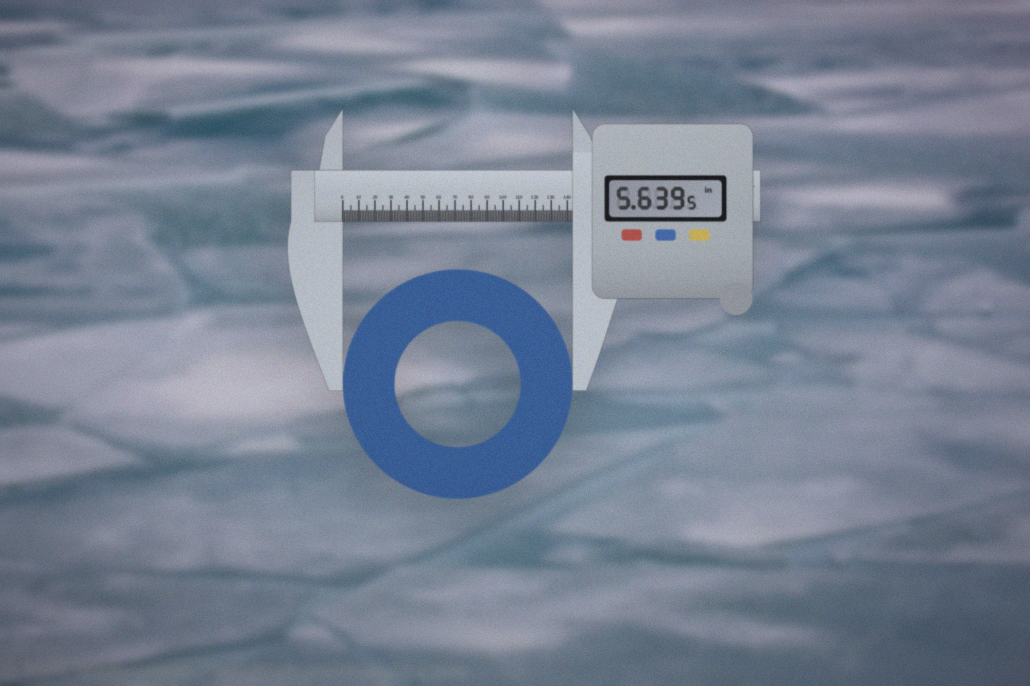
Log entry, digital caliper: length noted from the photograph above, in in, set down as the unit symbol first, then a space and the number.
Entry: in 5.6395
